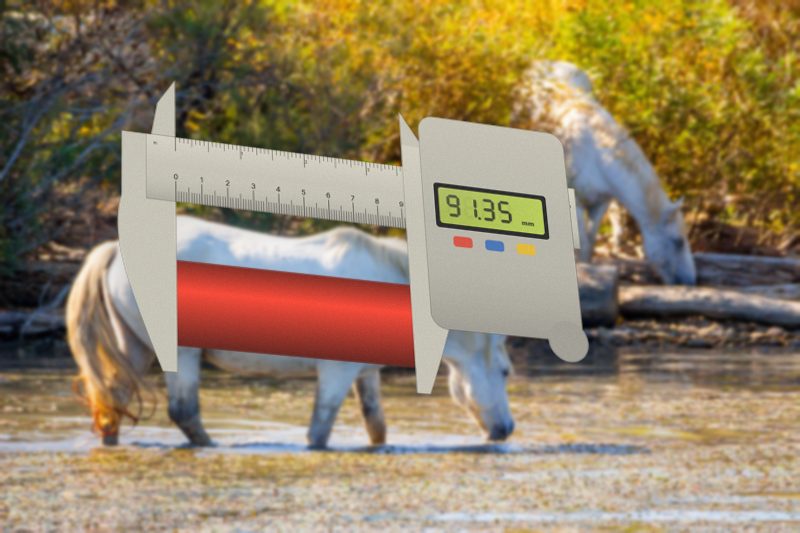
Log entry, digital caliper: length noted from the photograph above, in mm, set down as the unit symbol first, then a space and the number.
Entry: mm 91.35
